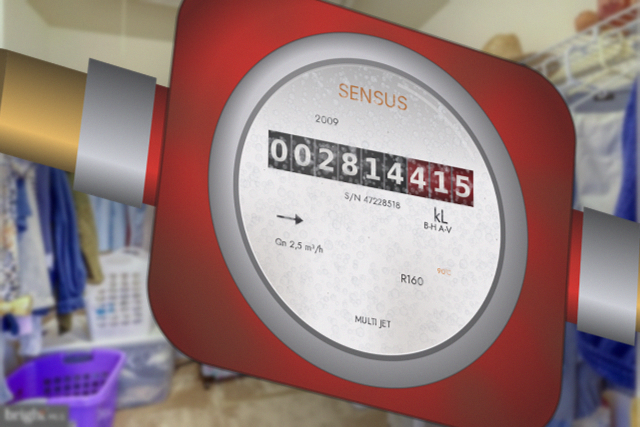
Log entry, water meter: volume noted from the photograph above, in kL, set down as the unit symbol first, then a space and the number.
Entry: kL 2814.415
